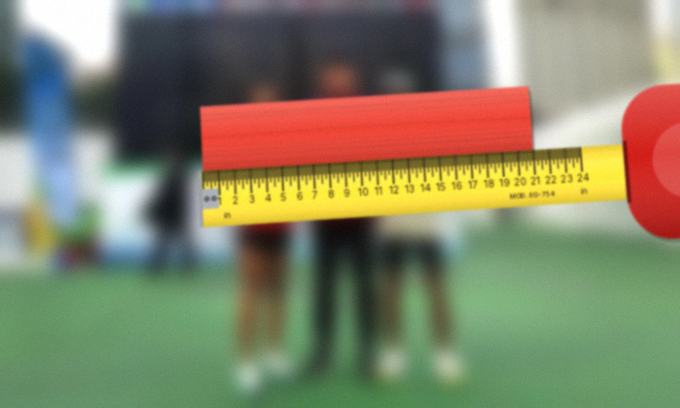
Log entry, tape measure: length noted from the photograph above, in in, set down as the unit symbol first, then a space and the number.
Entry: in 21
